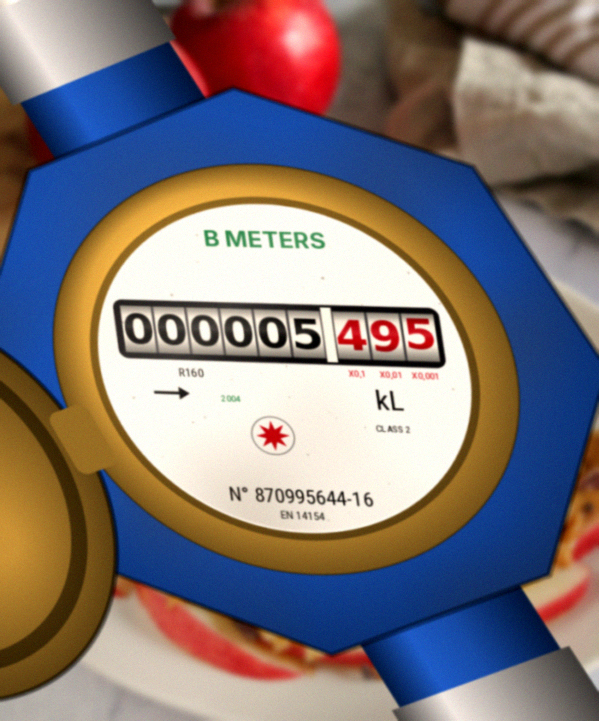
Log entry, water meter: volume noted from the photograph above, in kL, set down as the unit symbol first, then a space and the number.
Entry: kL 5.495
